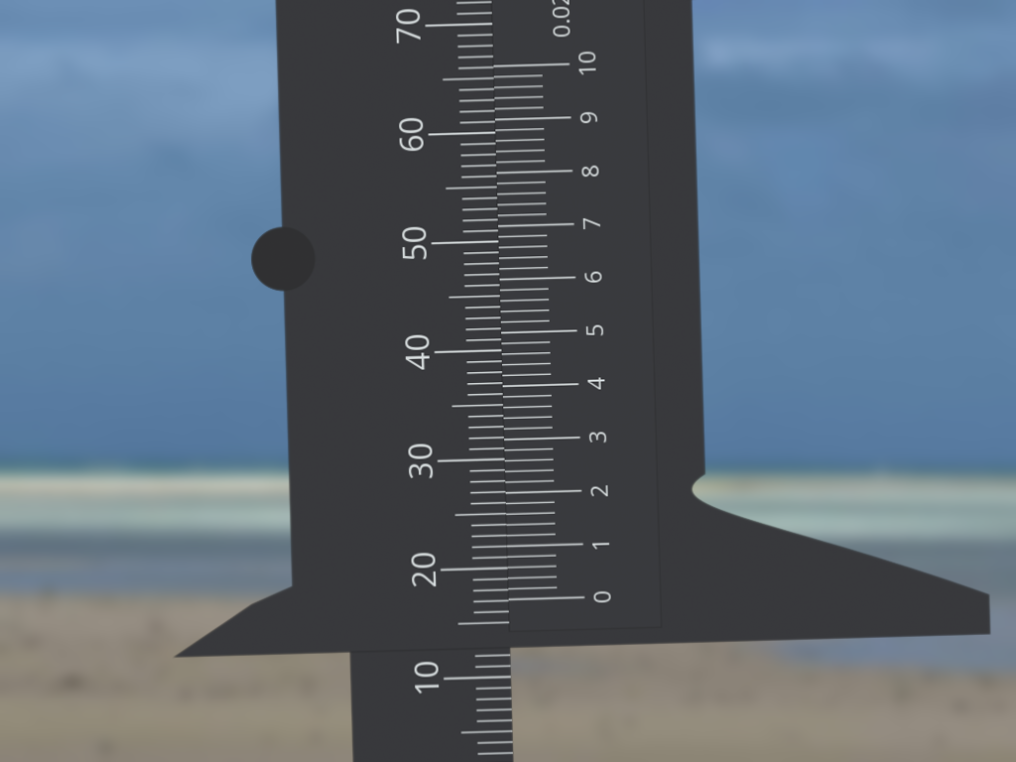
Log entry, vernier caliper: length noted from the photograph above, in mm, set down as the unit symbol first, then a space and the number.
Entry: mm 17.1
